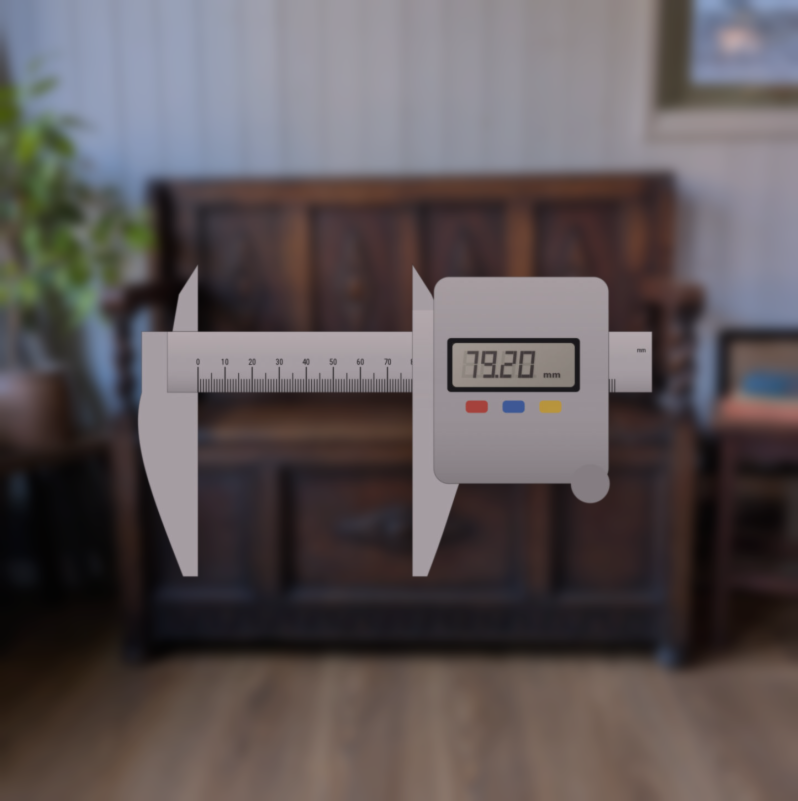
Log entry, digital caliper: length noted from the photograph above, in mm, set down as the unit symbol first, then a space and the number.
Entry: mm 79.20
